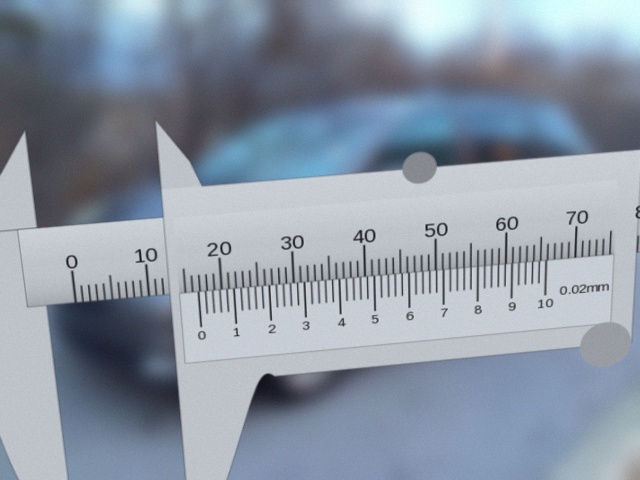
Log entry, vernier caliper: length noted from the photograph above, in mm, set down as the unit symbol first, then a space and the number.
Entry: mm 16.8
